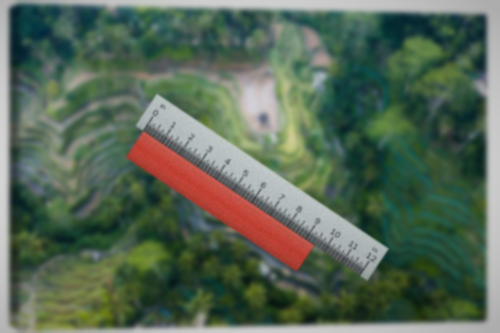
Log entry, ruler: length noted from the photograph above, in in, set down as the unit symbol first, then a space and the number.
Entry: in 9.5
